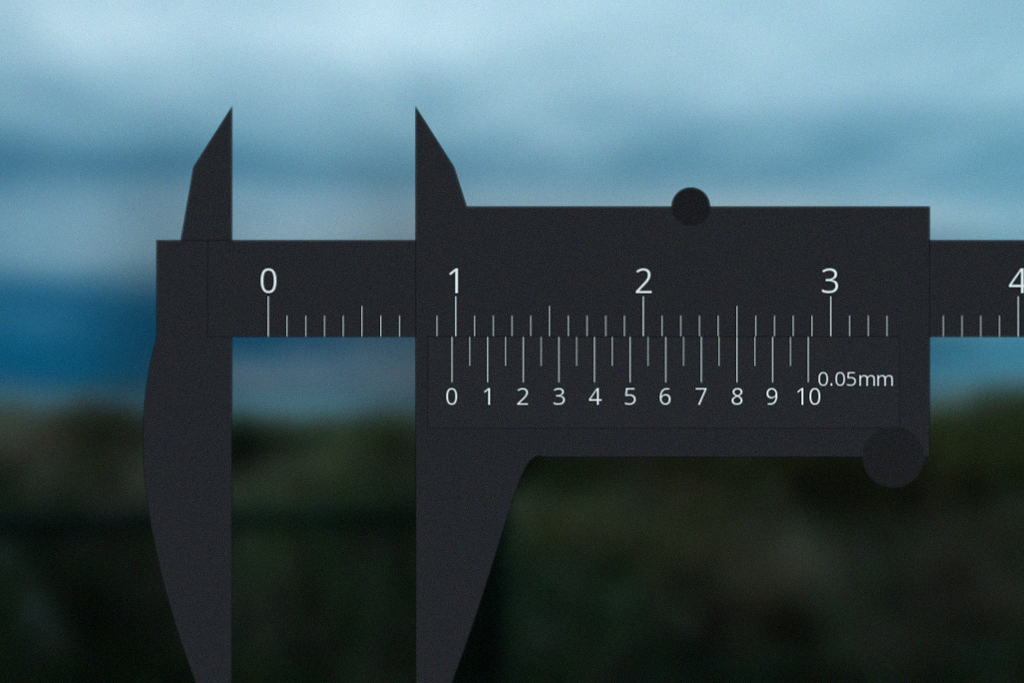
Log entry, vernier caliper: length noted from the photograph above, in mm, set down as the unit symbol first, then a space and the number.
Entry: mm 9.8
